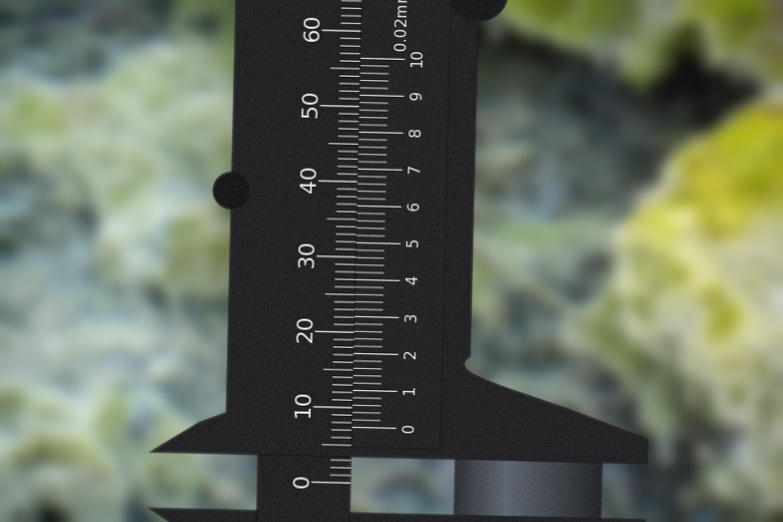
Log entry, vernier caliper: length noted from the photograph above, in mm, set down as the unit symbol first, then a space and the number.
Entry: mm 7.4
